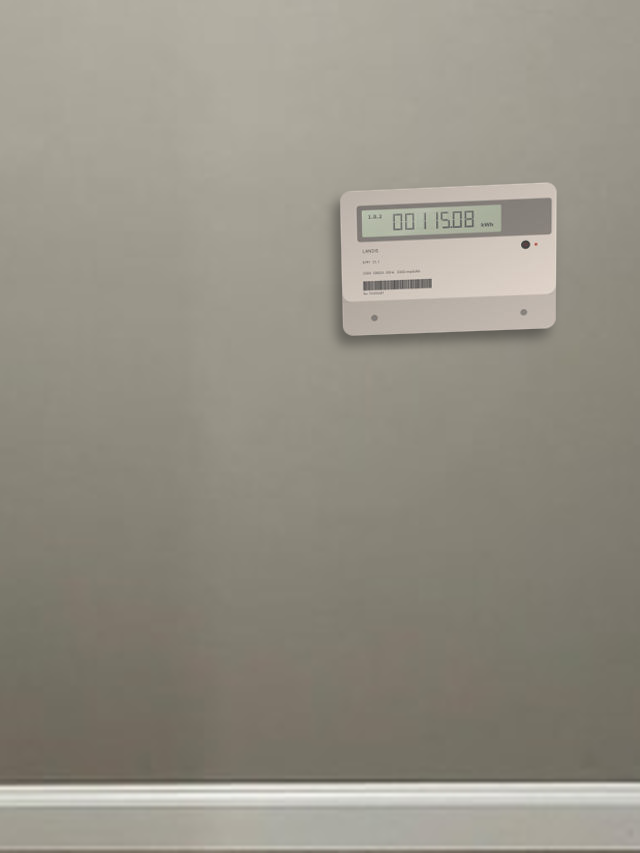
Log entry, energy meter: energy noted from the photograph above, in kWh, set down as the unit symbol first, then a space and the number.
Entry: kWh 115.08
